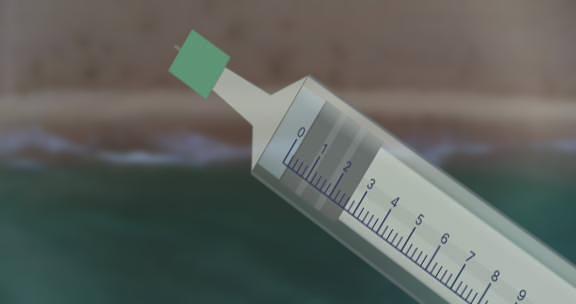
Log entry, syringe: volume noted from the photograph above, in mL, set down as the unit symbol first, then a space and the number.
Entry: mL 0.2
